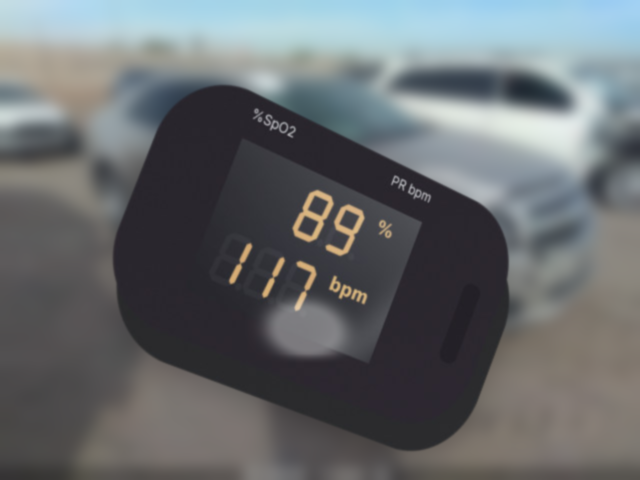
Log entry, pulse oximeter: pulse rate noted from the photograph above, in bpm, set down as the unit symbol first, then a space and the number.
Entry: bpm 117
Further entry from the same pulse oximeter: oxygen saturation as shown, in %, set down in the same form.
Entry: % 89
